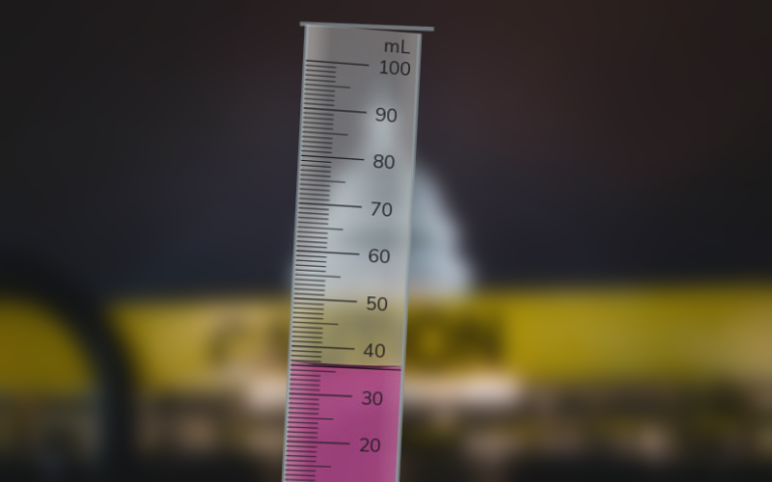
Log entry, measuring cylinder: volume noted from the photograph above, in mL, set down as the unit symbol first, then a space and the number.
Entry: mL 36
